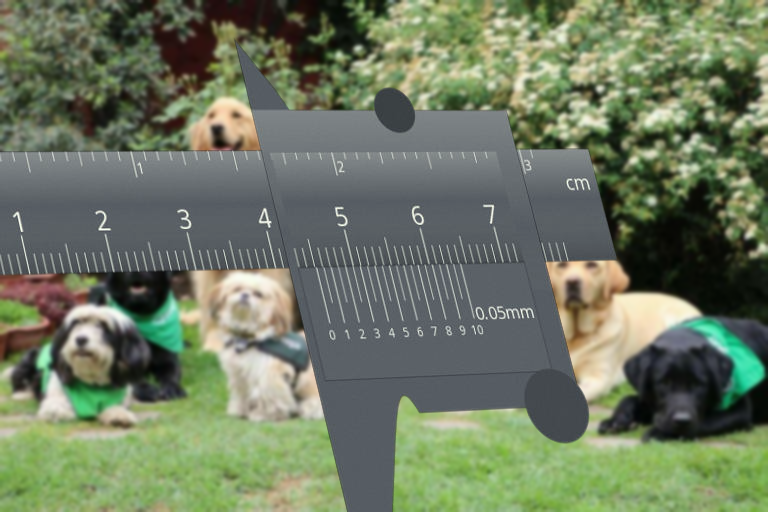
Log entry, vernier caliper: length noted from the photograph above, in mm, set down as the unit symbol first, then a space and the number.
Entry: mm 45.2
